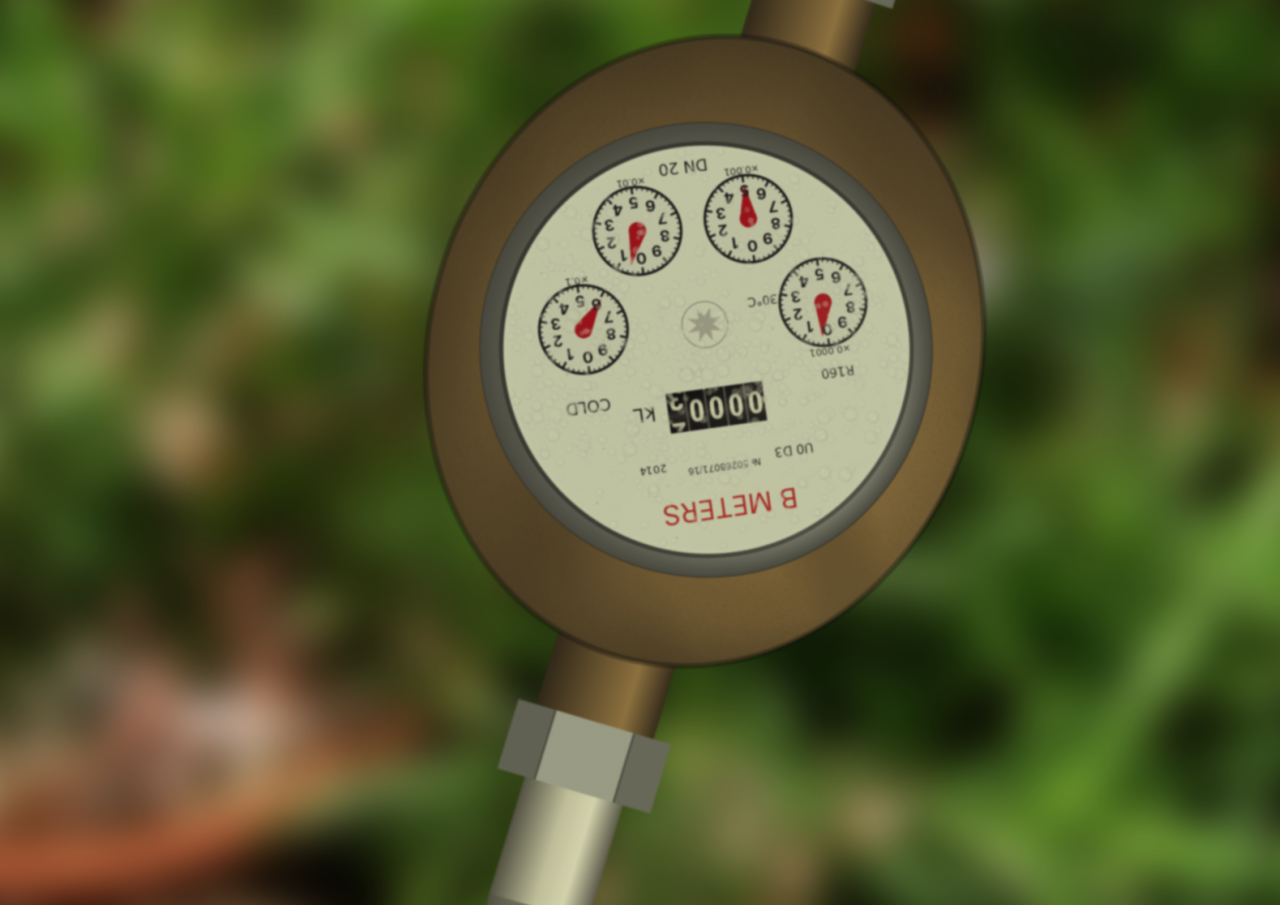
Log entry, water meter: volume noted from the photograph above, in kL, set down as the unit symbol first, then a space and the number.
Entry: kL 2.6050
